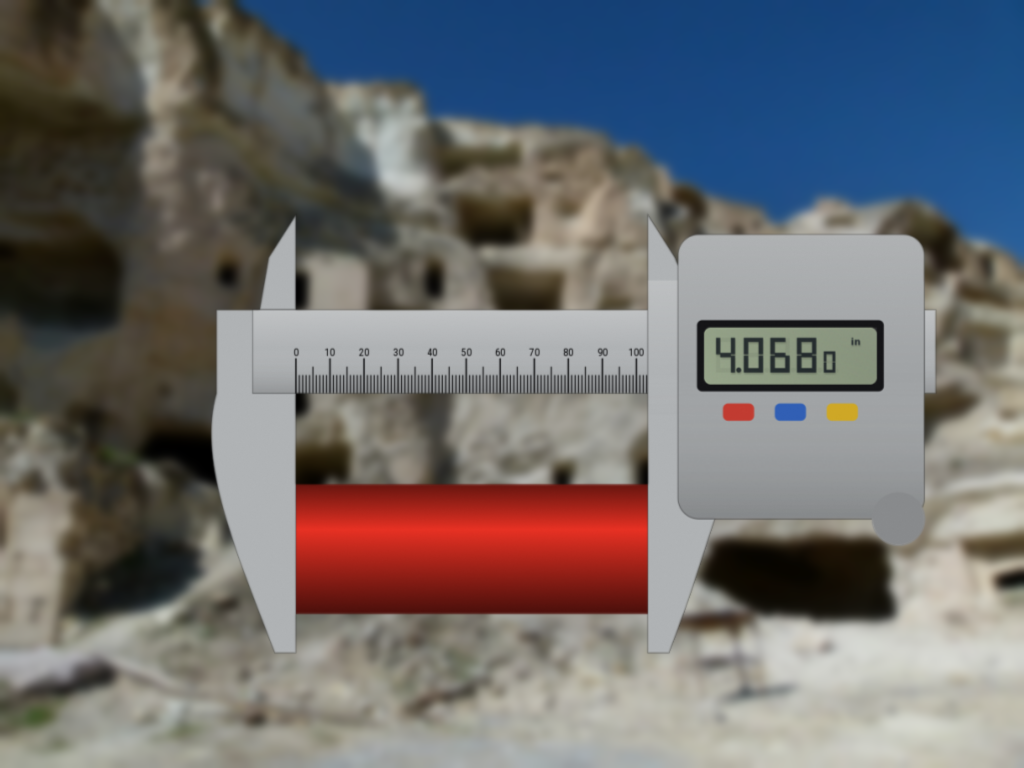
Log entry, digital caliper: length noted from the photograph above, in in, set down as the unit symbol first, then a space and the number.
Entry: in 4.0680
